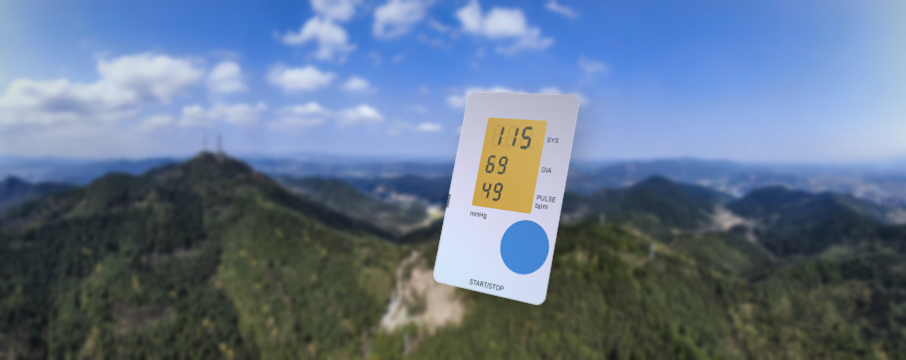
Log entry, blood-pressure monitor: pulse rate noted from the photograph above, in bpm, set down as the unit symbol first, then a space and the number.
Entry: bpm 49
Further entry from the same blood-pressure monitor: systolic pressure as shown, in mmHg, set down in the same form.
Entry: mmHg 115
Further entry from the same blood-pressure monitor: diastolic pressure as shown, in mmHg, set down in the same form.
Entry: mmHg 69
